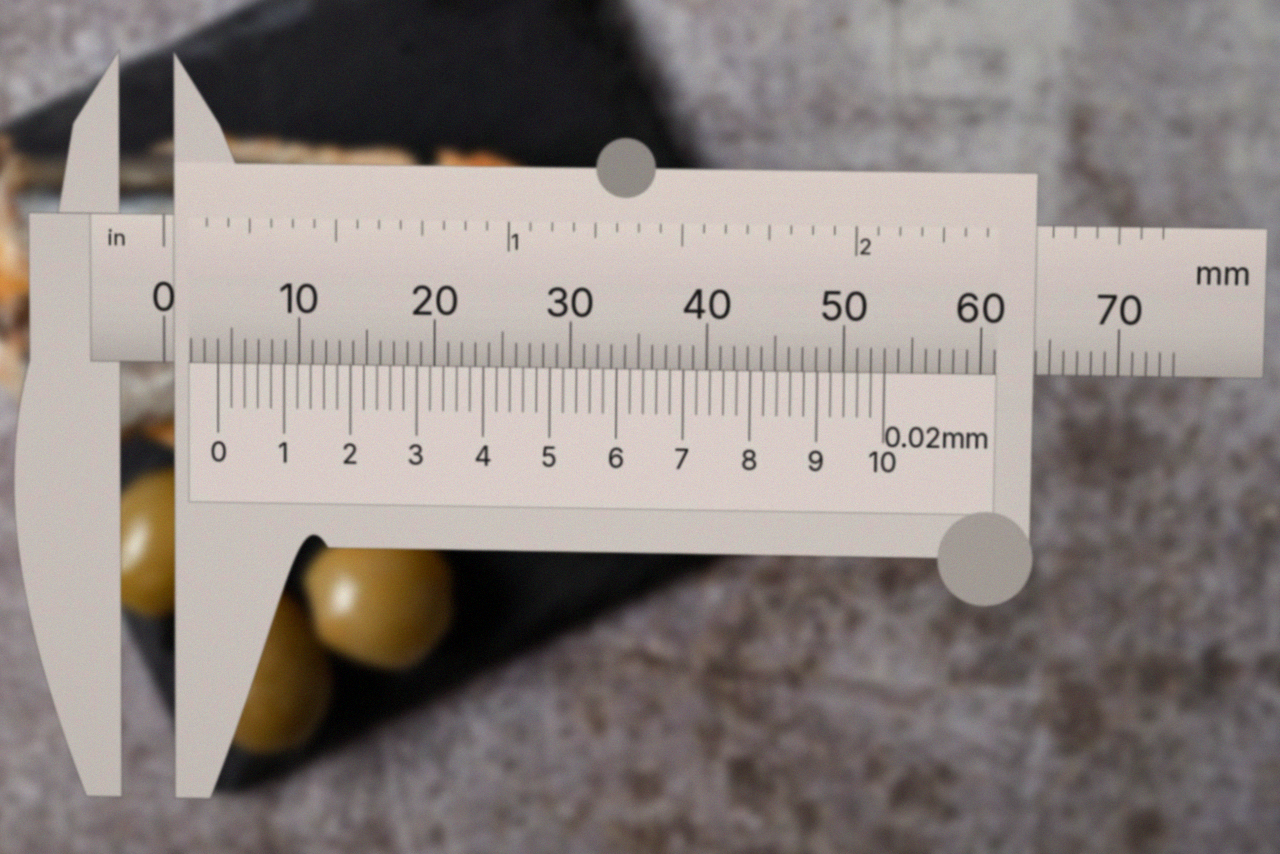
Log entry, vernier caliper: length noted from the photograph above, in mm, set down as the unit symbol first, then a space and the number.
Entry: mm 4.0
